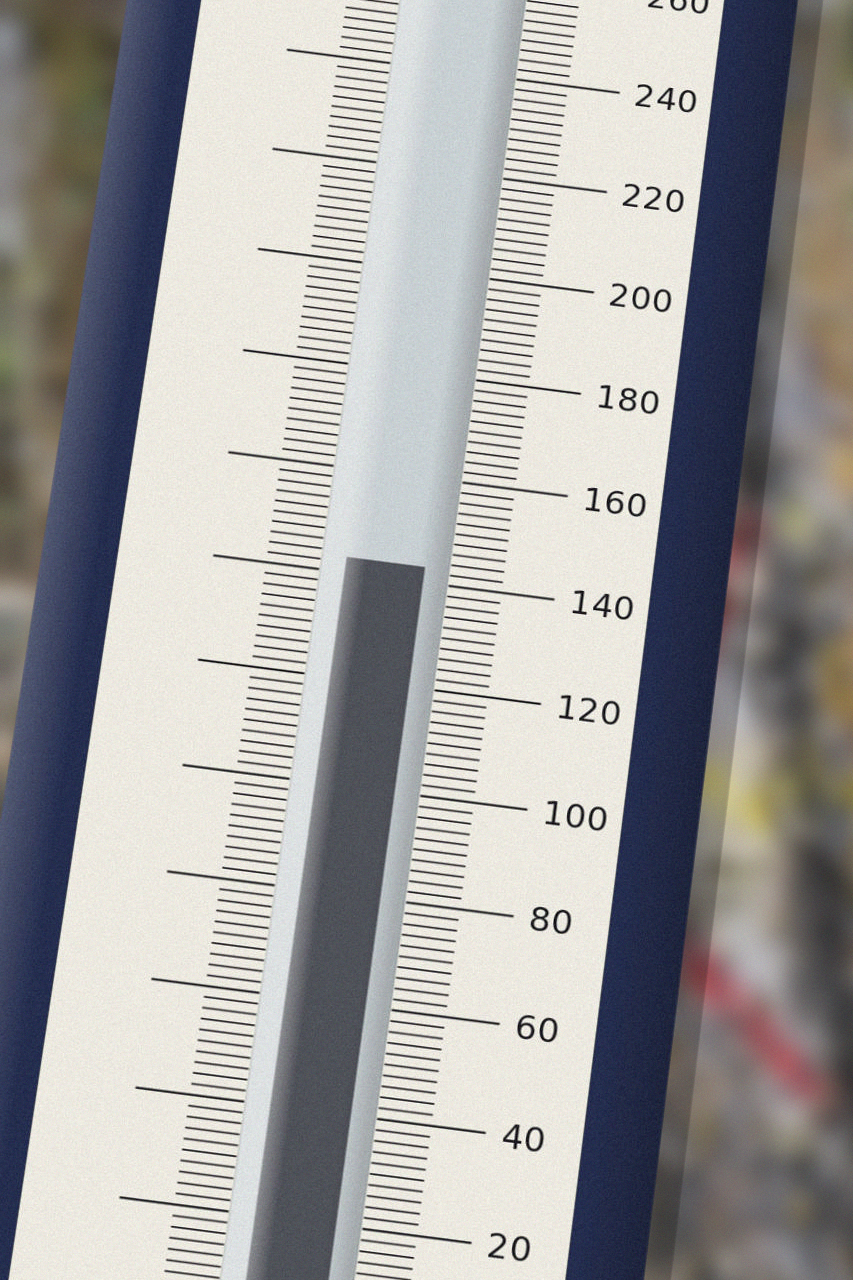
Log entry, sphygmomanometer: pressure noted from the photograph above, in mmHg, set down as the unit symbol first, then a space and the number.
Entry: mmHg 143
